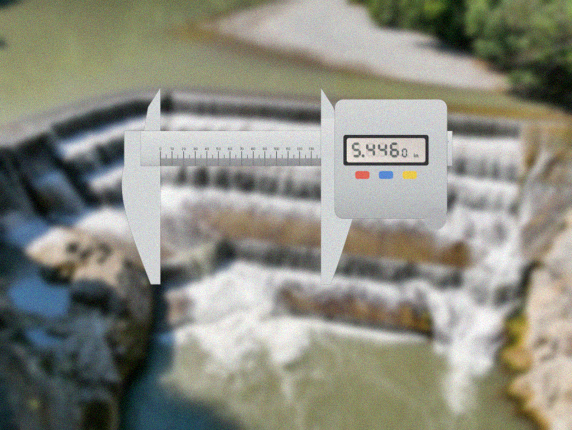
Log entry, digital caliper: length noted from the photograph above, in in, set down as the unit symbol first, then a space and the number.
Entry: in 5.4460
